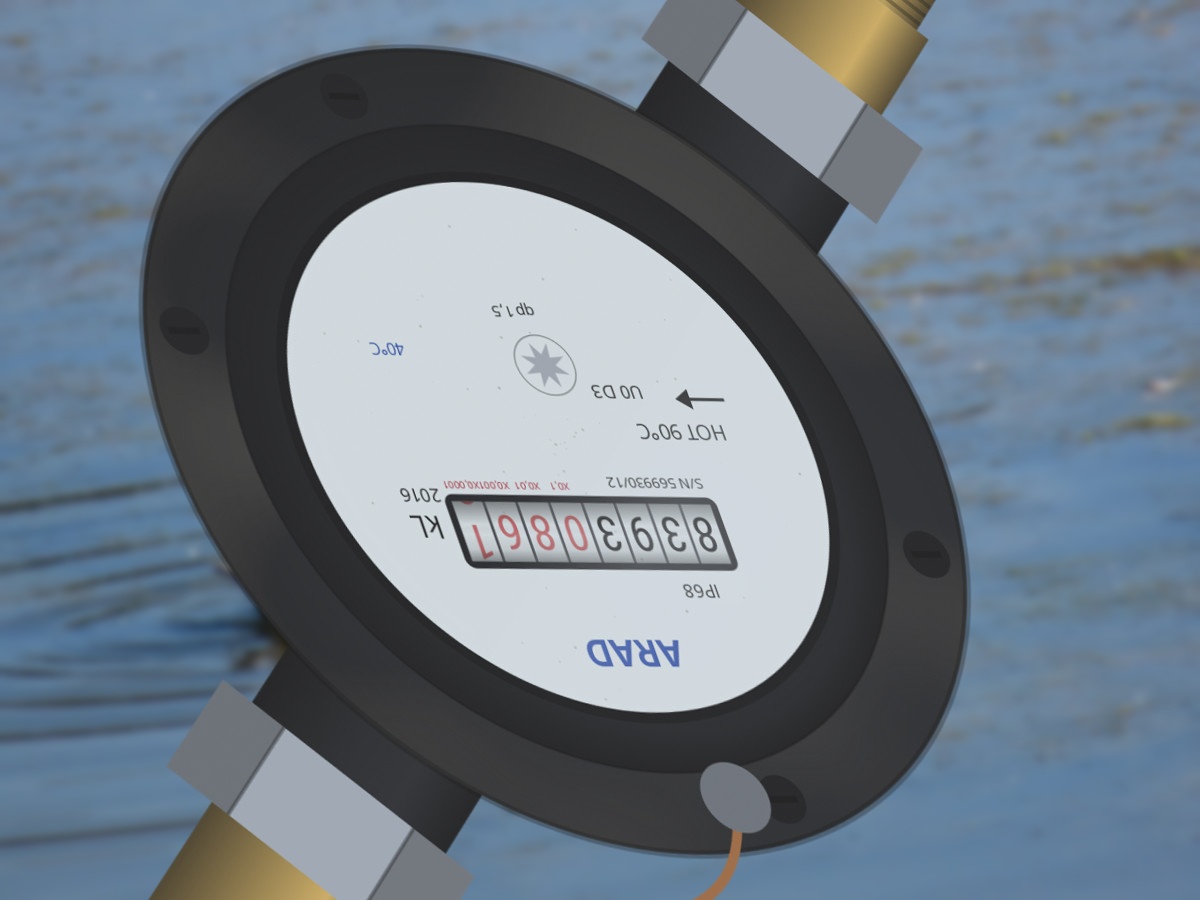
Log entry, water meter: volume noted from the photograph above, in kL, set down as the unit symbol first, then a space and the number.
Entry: kL 8393.0861
